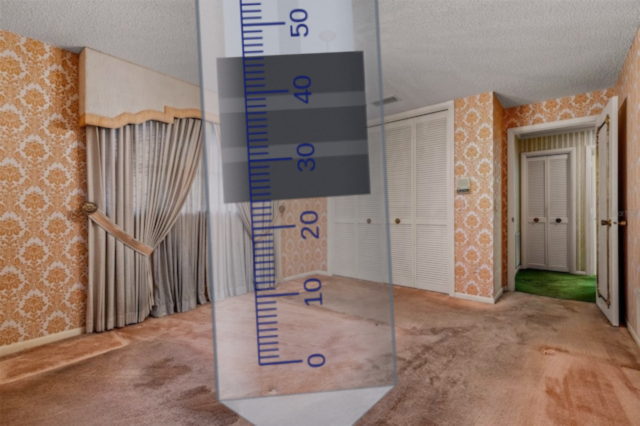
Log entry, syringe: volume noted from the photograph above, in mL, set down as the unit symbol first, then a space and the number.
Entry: mL 24
